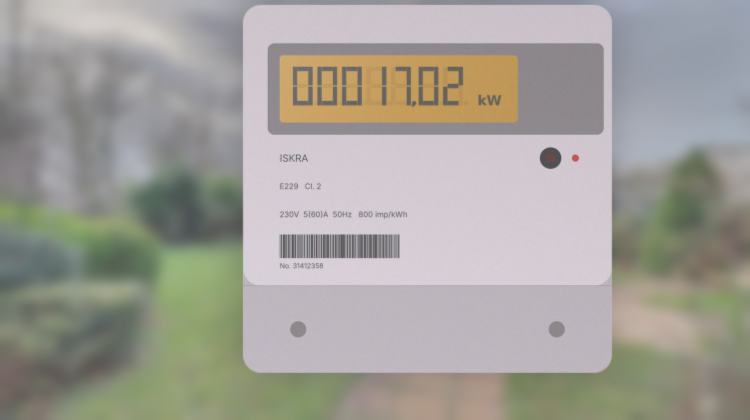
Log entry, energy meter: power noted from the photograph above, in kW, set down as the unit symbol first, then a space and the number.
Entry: kW 17.02
